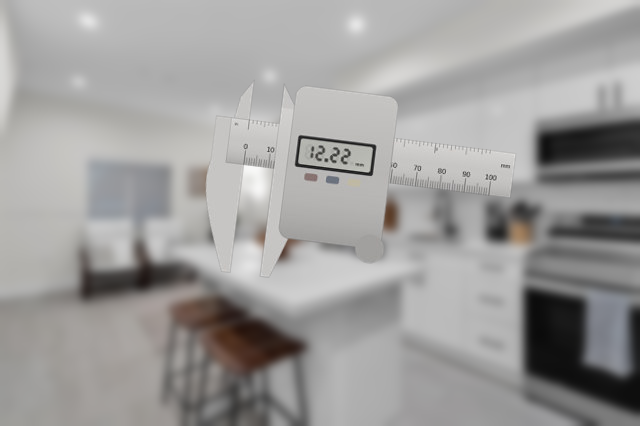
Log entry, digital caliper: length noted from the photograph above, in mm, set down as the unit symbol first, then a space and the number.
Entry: mm 12.22
